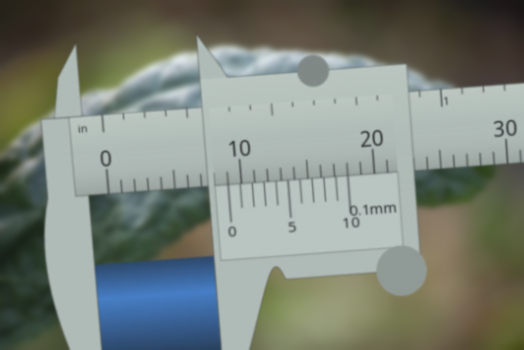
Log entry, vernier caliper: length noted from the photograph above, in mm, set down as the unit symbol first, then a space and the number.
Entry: mm 9.0
